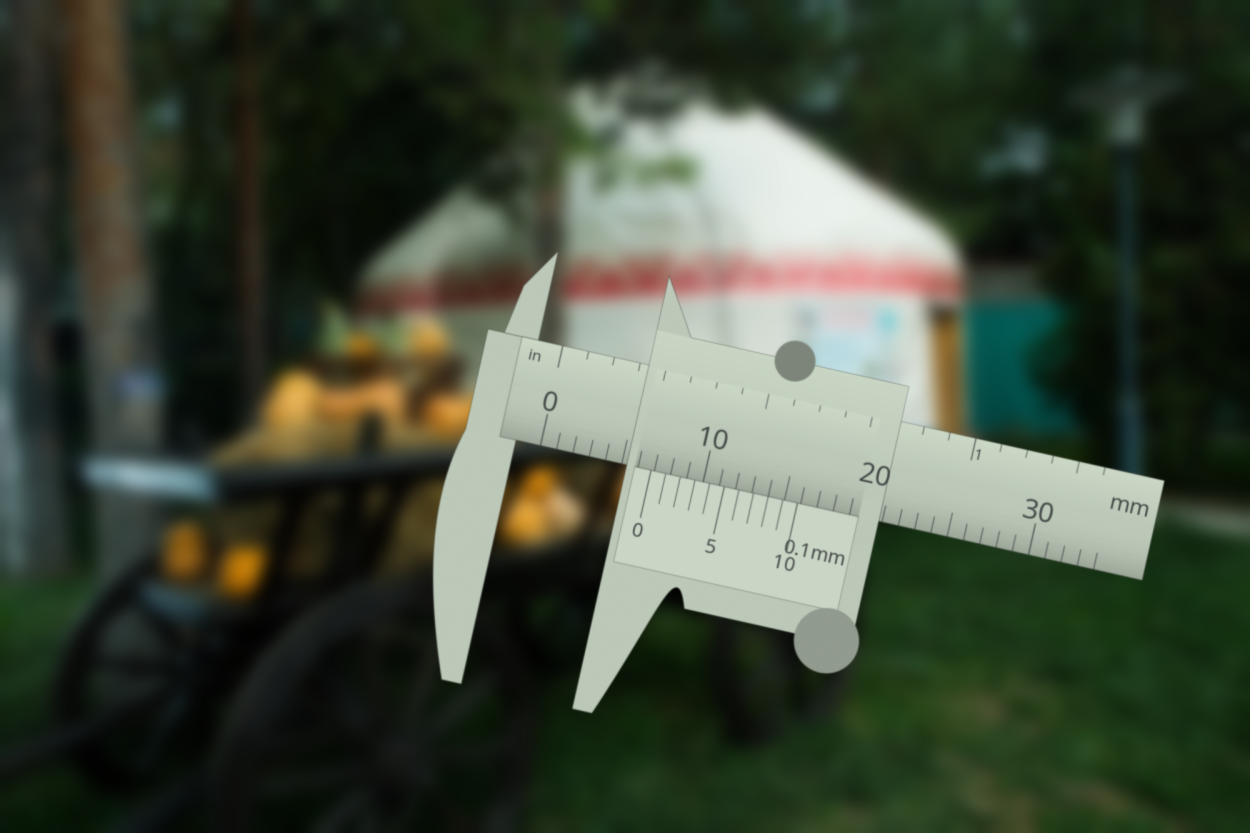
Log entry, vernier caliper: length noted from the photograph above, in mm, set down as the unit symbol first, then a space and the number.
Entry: mm 6.8
